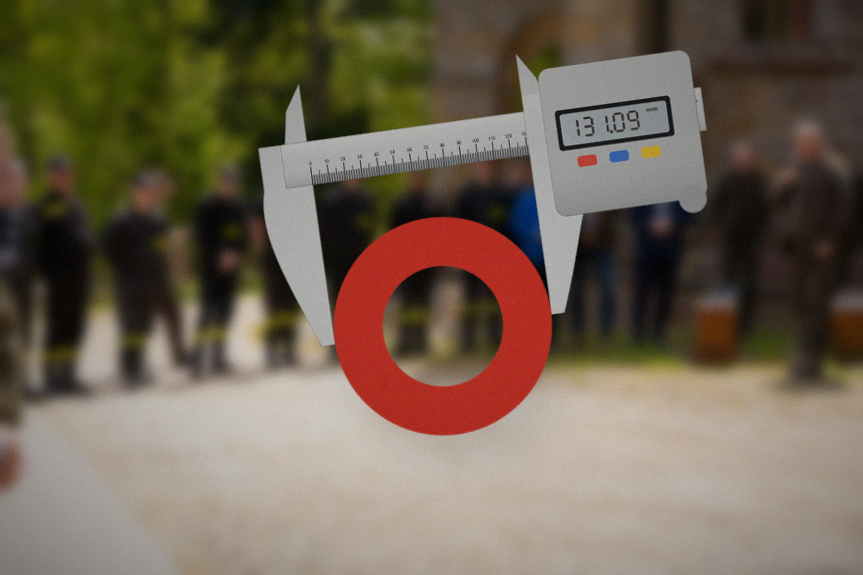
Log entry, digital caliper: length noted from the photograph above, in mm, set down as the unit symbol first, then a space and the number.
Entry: mm 131.09
